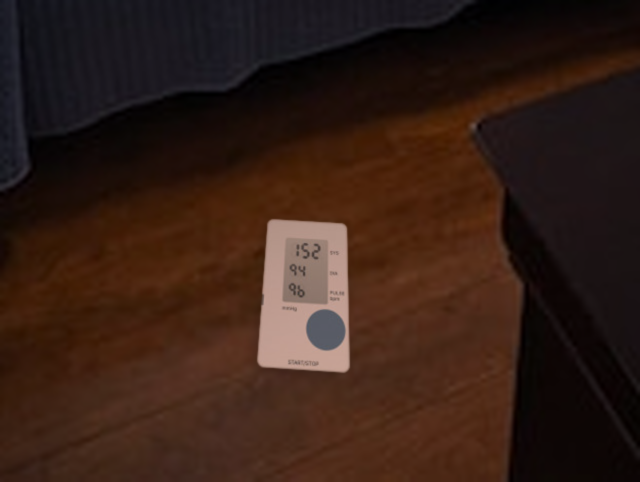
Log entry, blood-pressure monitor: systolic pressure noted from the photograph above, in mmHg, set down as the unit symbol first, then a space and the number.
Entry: mmHg 152
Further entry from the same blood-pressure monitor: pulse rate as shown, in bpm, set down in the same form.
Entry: bpm 96
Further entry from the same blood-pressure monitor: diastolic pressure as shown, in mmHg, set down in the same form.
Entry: mmHg 94
